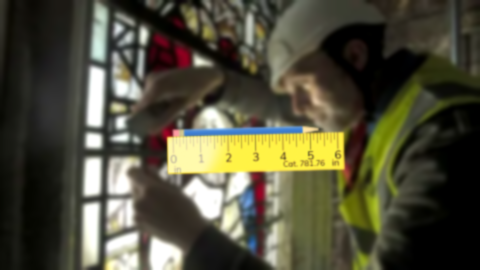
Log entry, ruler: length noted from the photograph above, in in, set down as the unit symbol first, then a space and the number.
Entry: in 5.5
